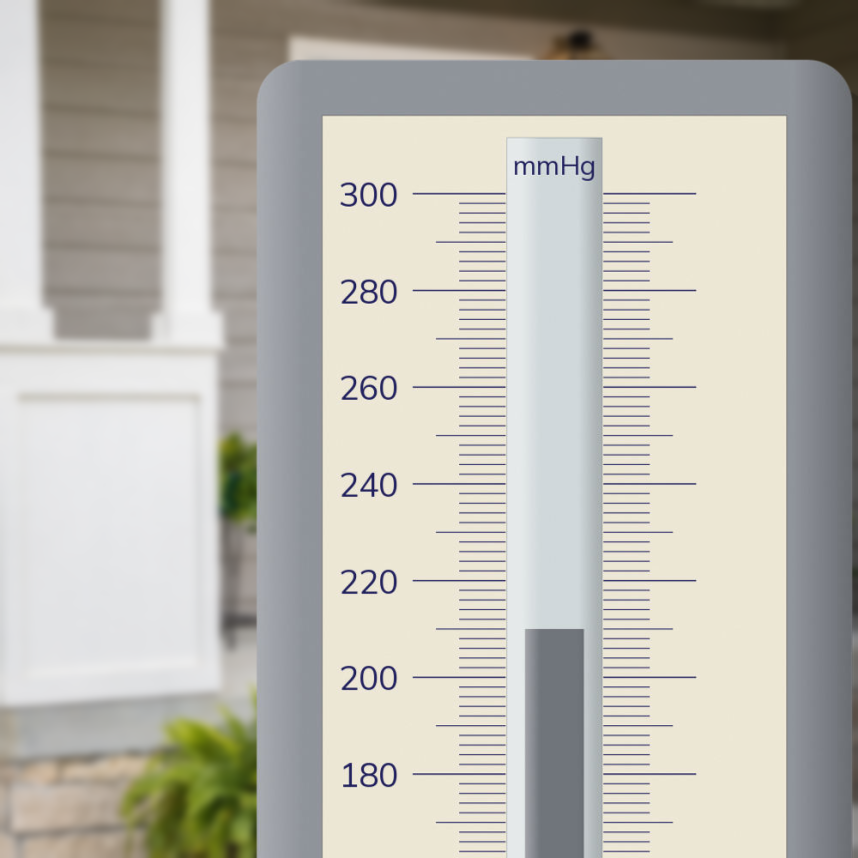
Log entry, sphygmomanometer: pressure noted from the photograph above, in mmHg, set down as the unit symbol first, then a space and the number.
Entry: mmHg 210
